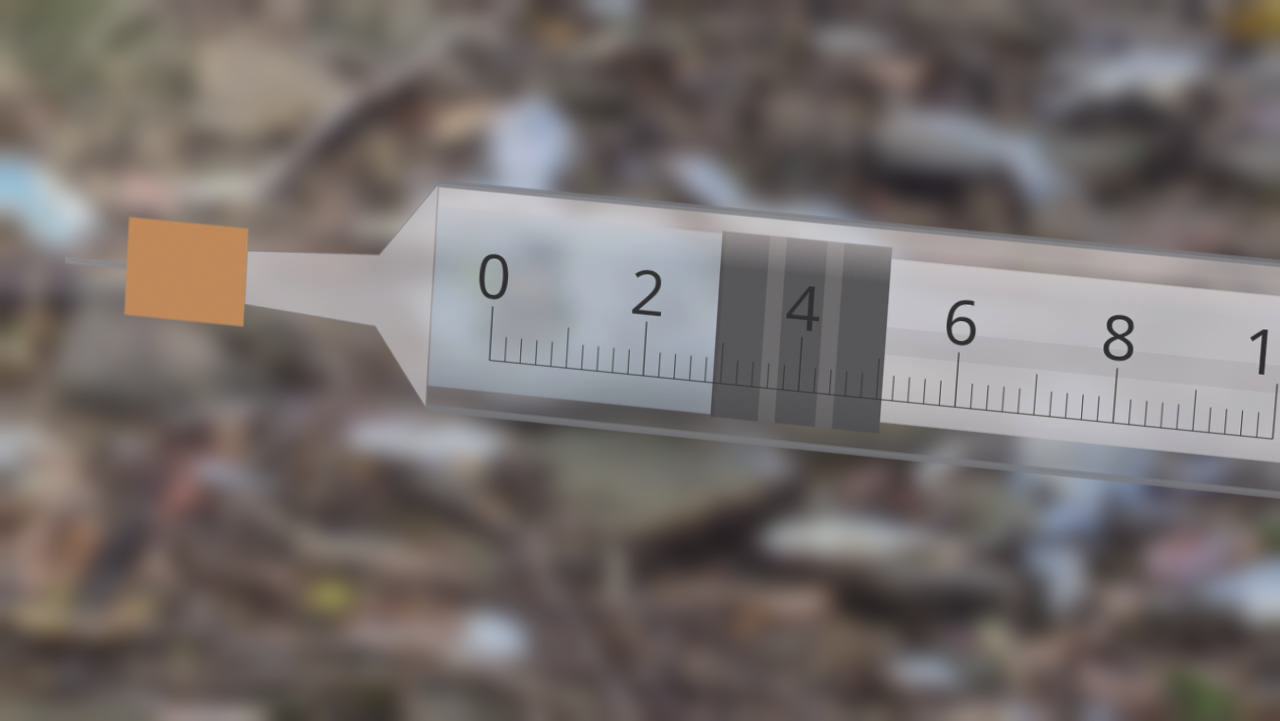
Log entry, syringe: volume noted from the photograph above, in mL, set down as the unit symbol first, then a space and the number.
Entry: mL 2.9
